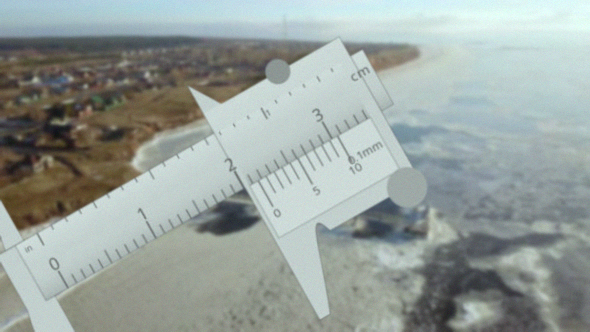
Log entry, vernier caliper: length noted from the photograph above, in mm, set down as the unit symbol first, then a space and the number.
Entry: mm 21.6
